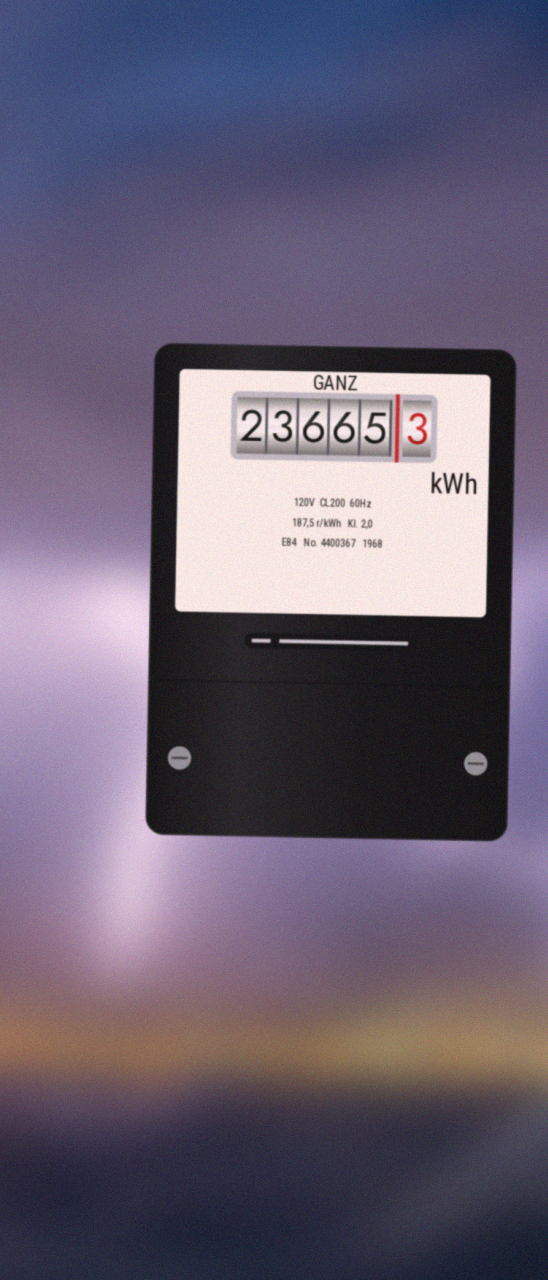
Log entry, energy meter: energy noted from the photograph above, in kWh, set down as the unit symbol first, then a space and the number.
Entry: kWh 23665.3
